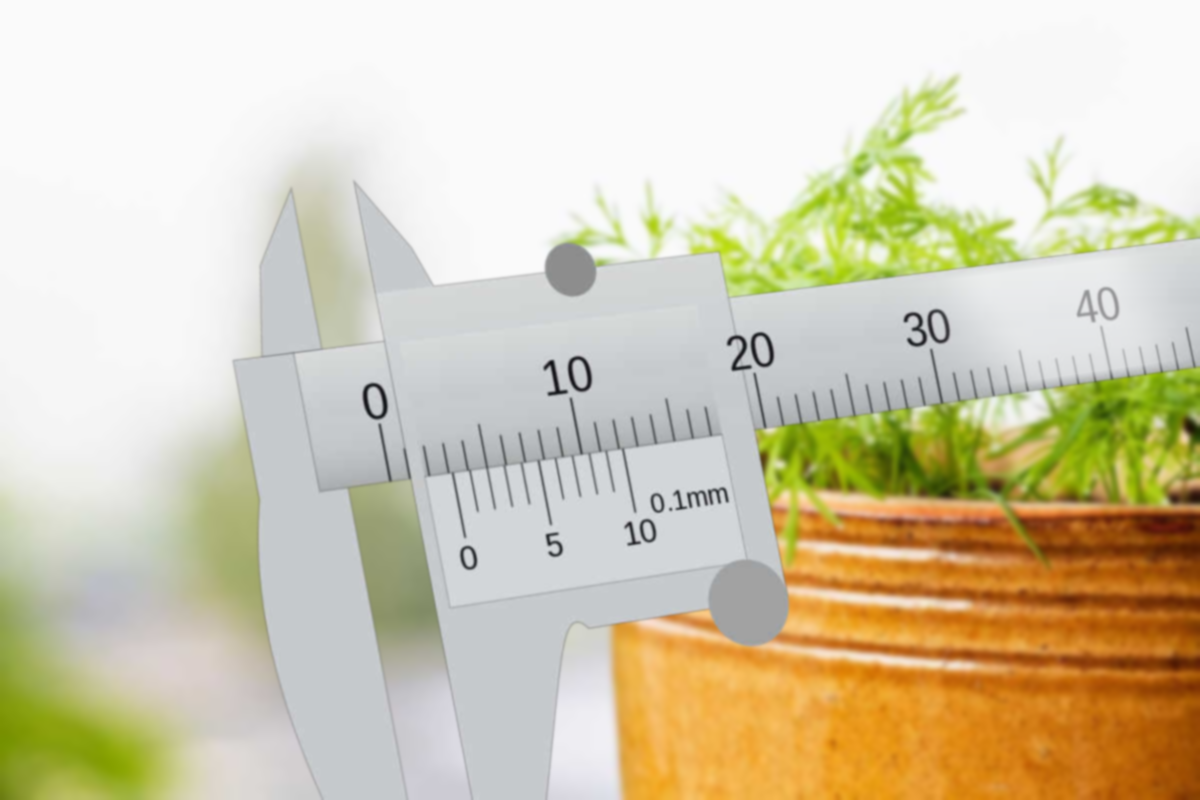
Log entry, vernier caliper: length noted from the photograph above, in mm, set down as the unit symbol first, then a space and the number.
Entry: mm 3.2
